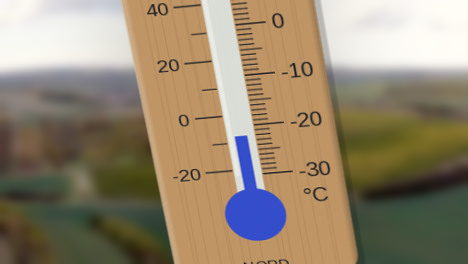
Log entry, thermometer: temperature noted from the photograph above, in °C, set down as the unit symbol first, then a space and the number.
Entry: °C -22
